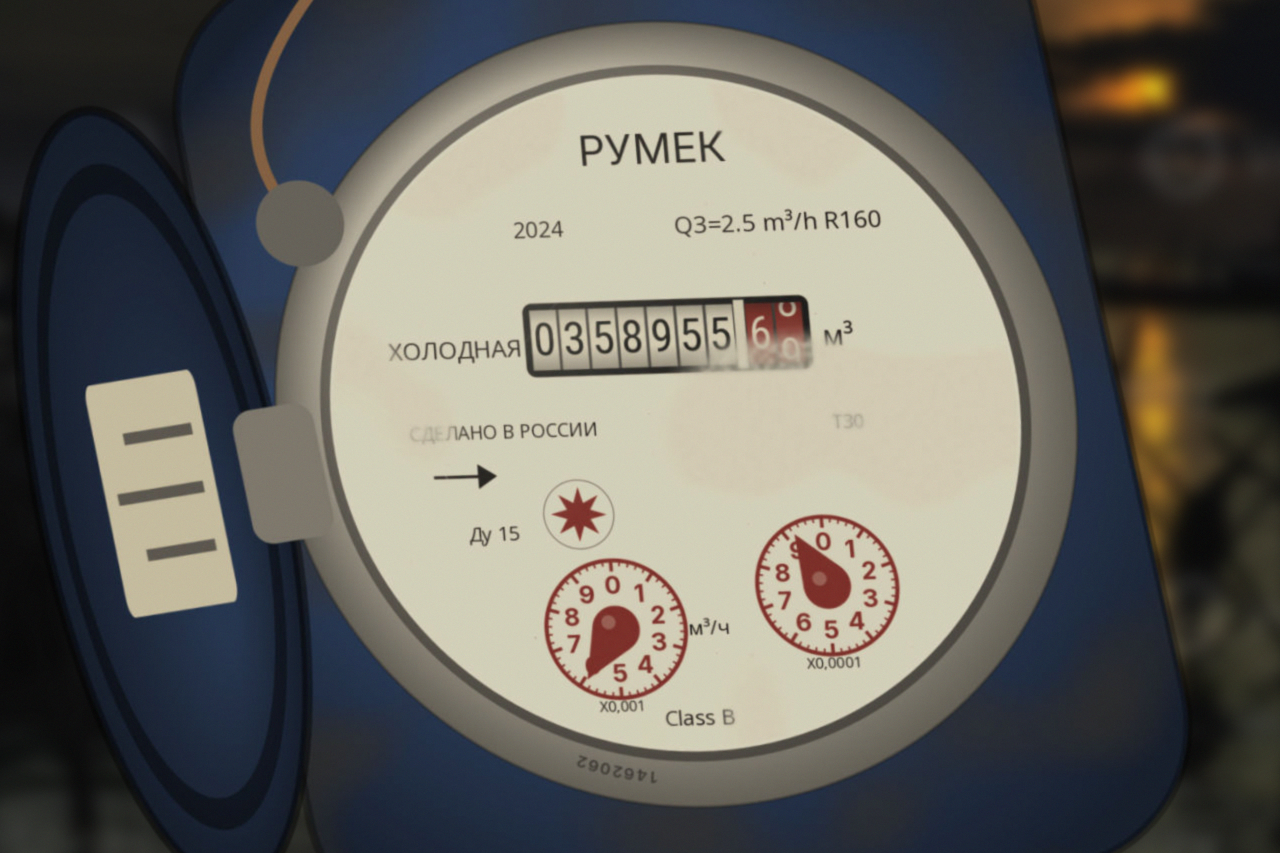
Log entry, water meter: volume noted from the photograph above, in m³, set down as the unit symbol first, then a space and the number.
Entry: m³ 358955.6859
